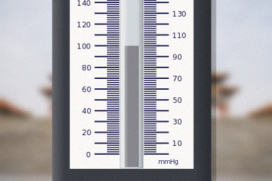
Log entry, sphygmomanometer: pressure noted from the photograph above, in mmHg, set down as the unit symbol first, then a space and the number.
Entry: mmHg 100
